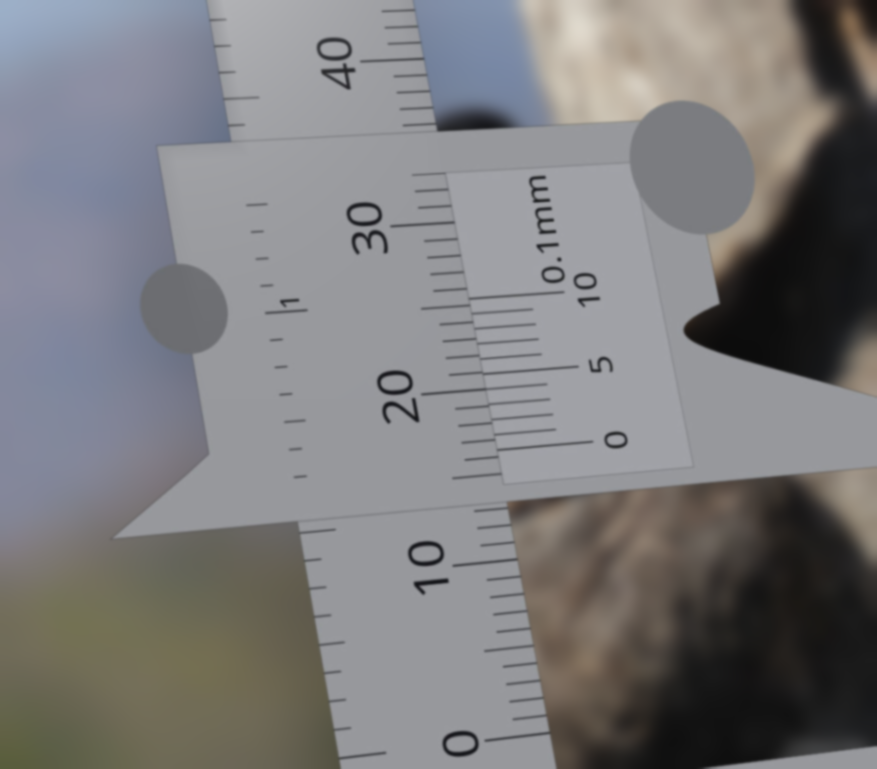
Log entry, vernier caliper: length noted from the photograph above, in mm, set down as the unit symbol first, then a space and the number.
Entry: mm 16.4
